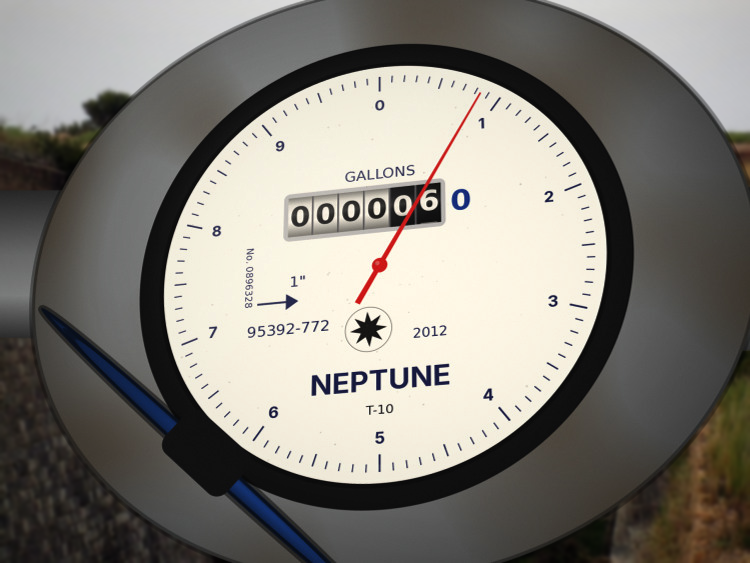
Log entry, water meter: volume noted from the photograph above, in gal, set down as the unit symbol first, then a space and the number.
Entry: gal 60.8
